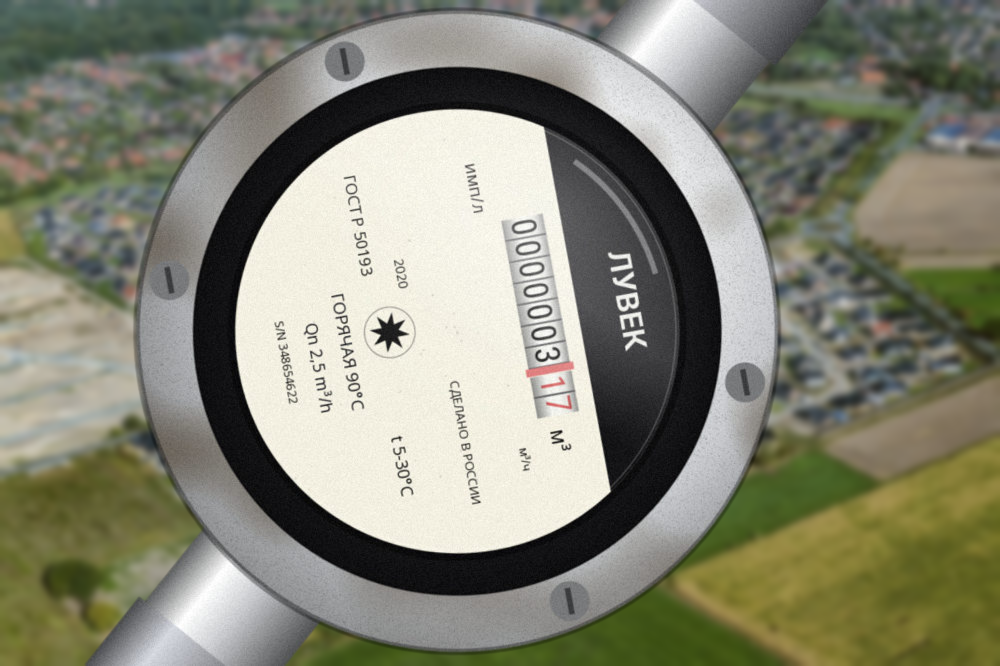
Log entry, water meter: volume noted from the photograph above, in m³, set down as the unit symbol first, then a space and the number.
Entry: m³ 3.17
